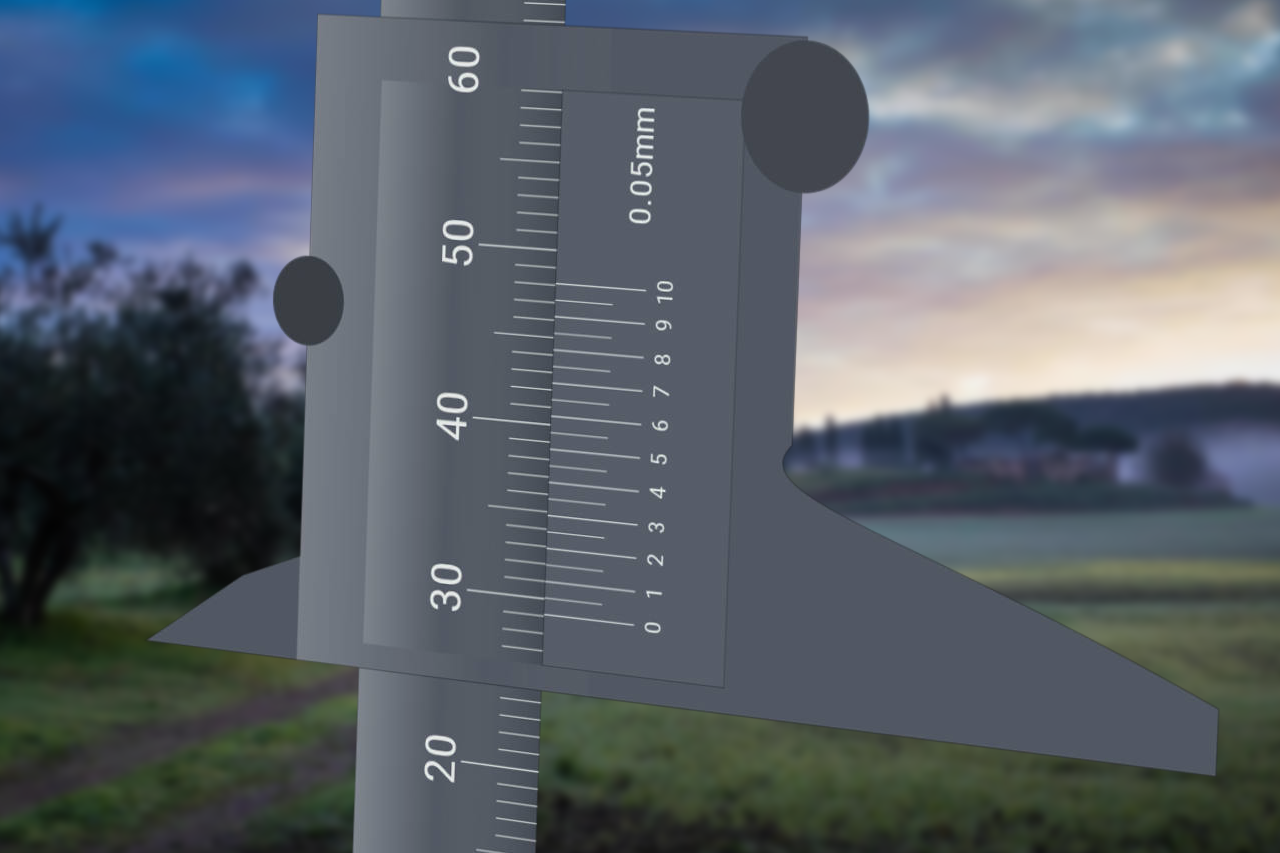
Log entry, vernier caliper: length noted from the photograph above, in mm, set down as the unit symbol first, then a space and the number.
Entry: mm 29.1
